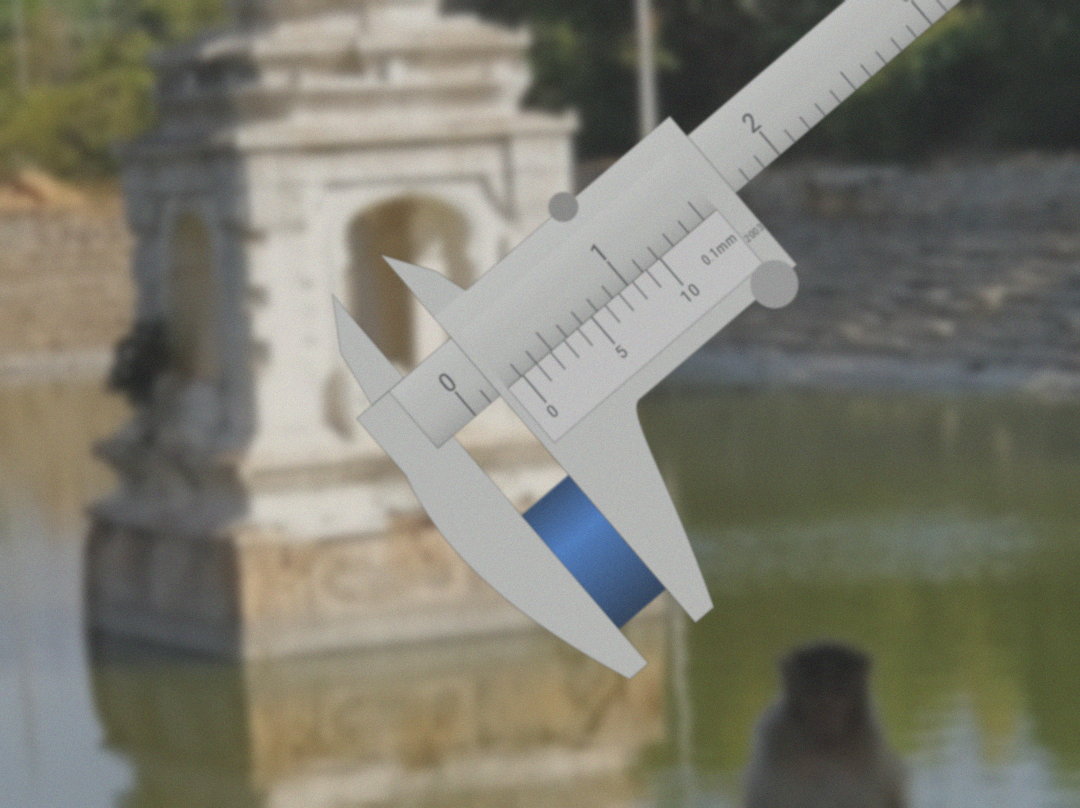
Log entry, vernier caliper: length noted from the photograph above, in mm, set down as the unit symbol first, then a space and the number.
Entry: mm 3.1
